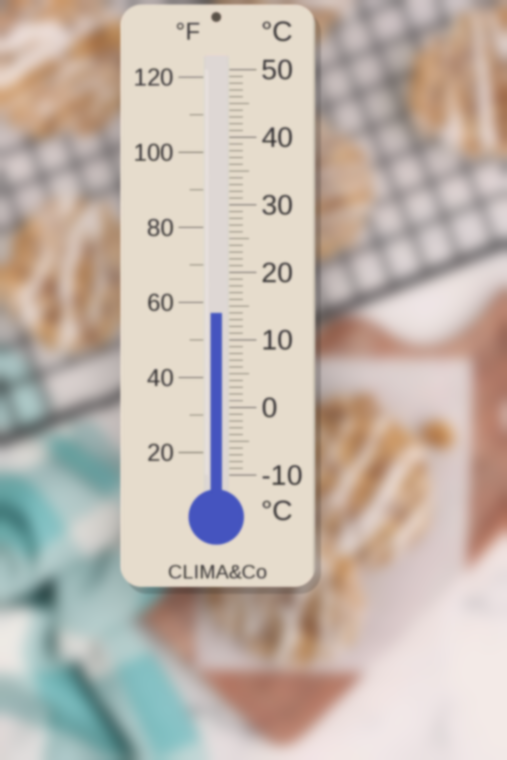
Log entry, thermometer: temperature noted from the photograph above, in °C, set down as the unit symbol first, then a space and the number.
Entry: °C 14
